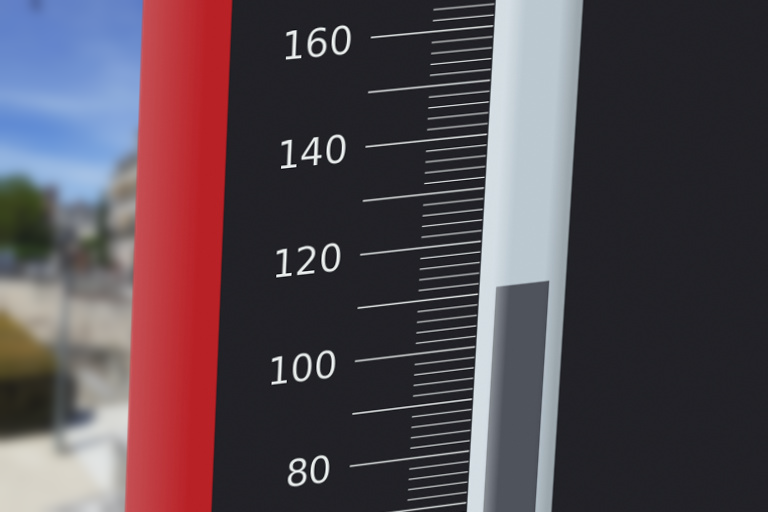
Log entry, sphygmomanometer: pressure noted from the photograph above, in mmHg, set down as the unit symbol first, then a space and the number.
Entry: mmHg 111
